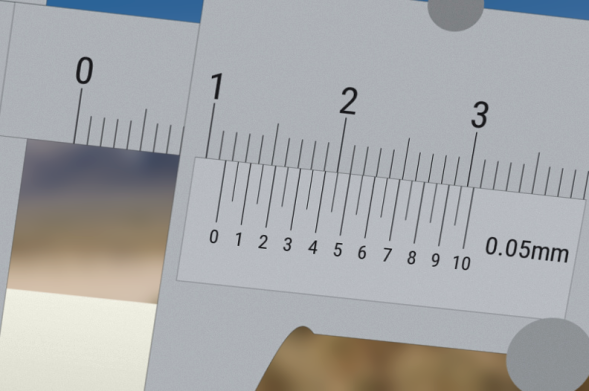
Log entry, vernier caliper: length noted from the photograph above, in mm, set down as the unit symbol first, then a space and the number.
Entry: mm 11.5
